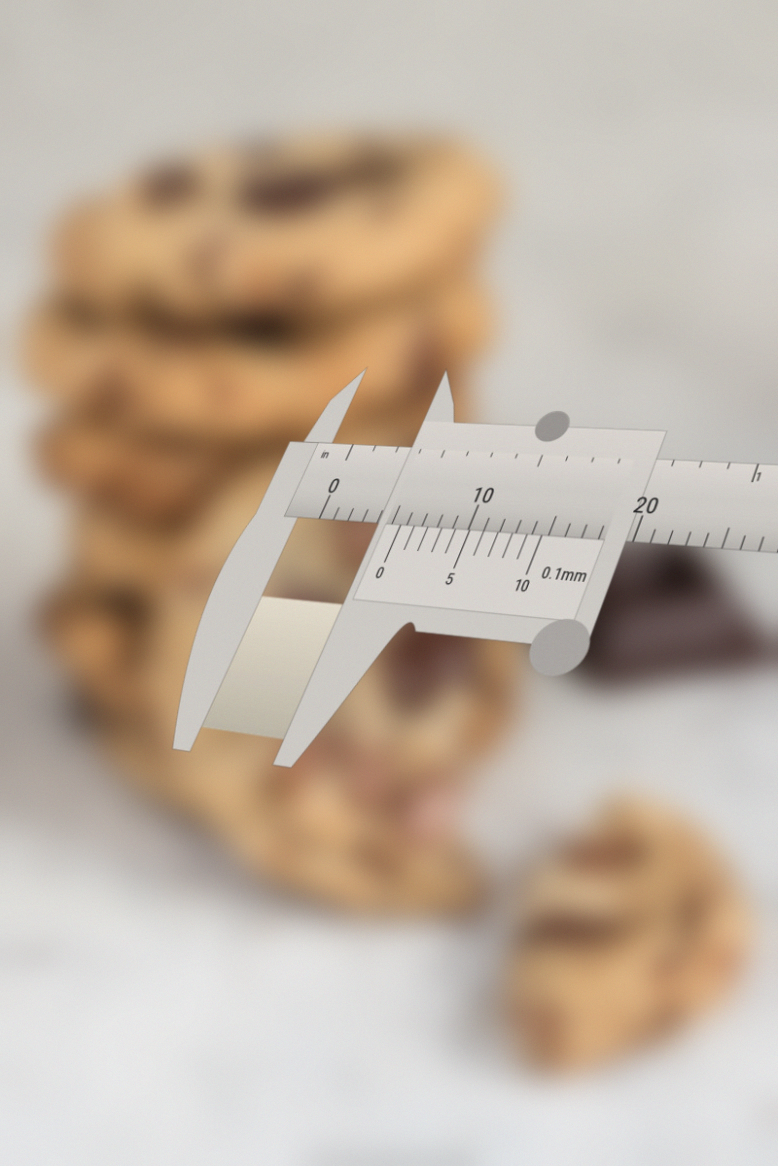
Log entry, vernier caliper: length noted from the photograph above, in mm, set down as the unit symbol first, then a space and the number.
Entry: mm 5.6
